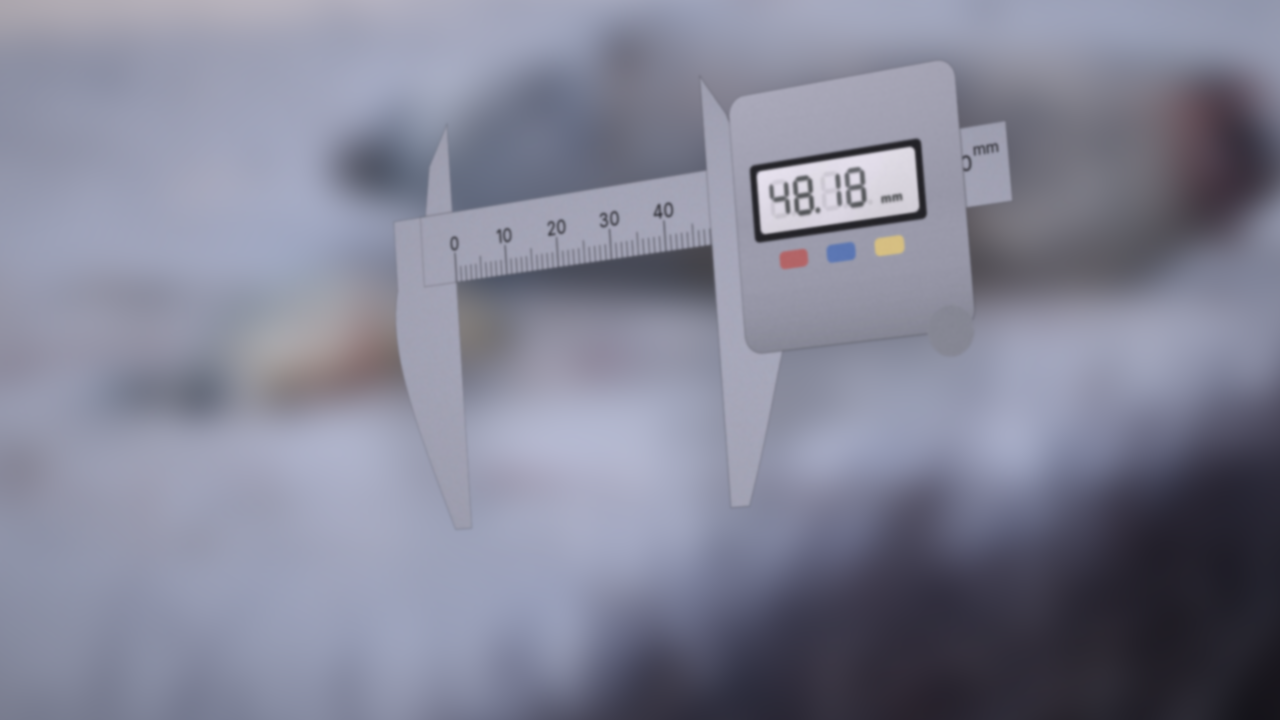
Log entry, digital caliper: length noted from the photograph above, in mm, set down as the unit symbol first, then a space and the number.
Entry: mm 48.18
